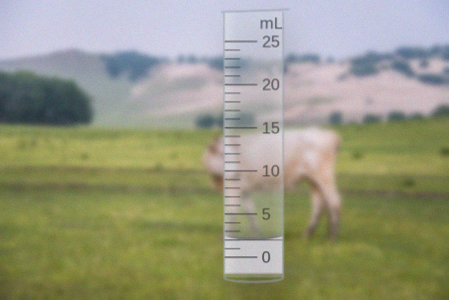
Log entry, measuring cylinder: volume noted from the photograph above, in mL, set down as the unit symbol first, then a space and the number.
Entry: mL 2
